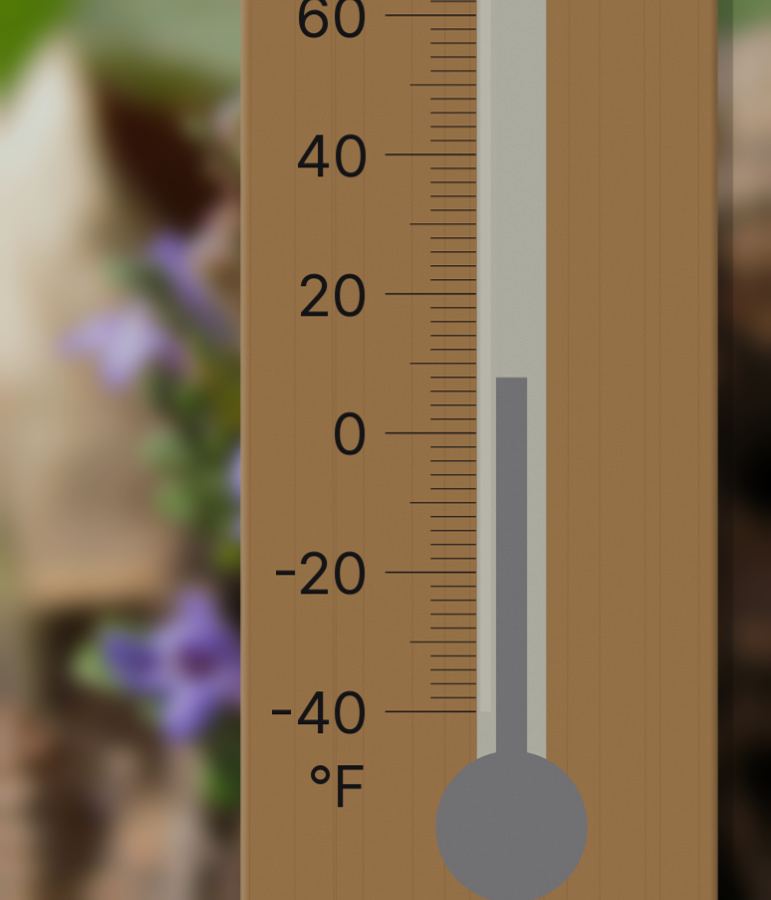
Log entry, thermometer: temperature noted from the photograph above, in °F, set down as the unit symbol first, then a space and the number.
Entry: °F 8
